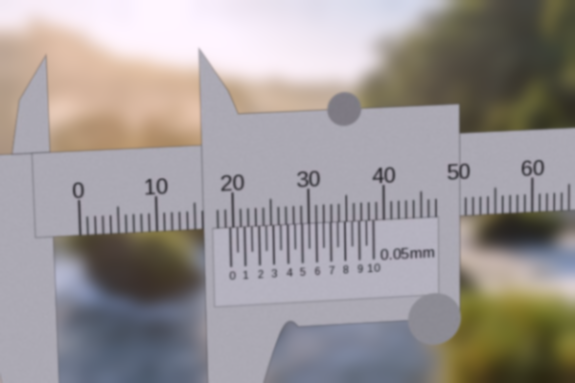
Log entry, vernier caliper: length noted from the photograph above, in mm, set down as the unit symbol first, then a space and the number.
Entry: mm 19.6
